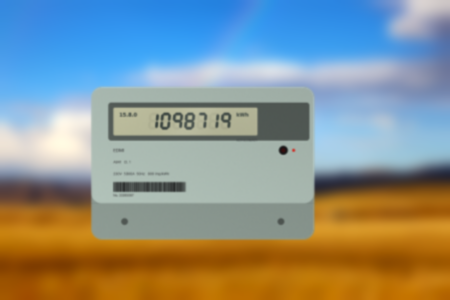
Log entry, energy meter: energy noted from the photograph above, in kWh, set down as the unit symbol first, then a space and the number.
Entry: kWh 1098719
